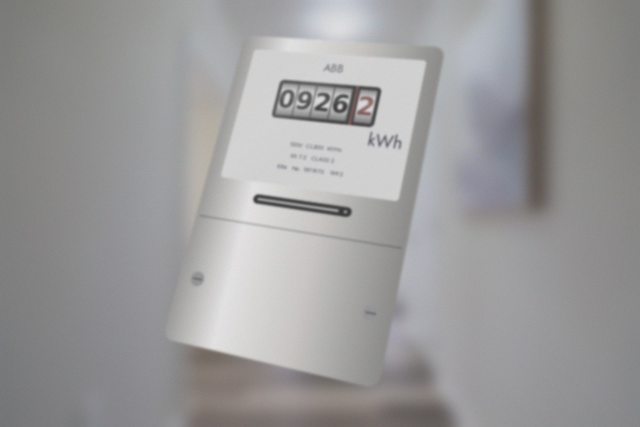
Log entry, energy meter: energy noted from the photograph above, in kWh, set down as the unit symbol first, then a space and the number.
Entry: kWh 926.2
